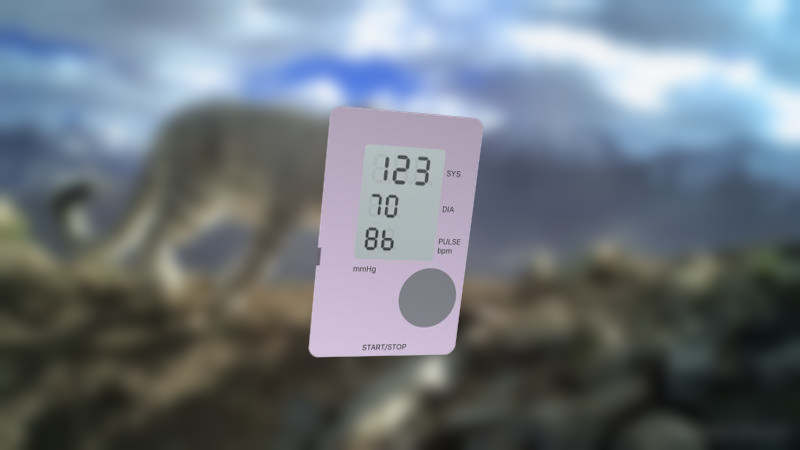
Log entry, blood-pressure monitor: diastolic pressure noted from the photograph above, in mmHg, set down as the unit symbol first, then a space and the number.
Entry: mmHg 70
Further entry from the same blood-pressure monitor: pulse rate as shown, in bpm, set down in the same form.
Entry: bpm 86
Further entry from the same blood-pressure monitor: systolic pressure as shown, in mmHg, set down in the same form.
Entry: mmHg 123
